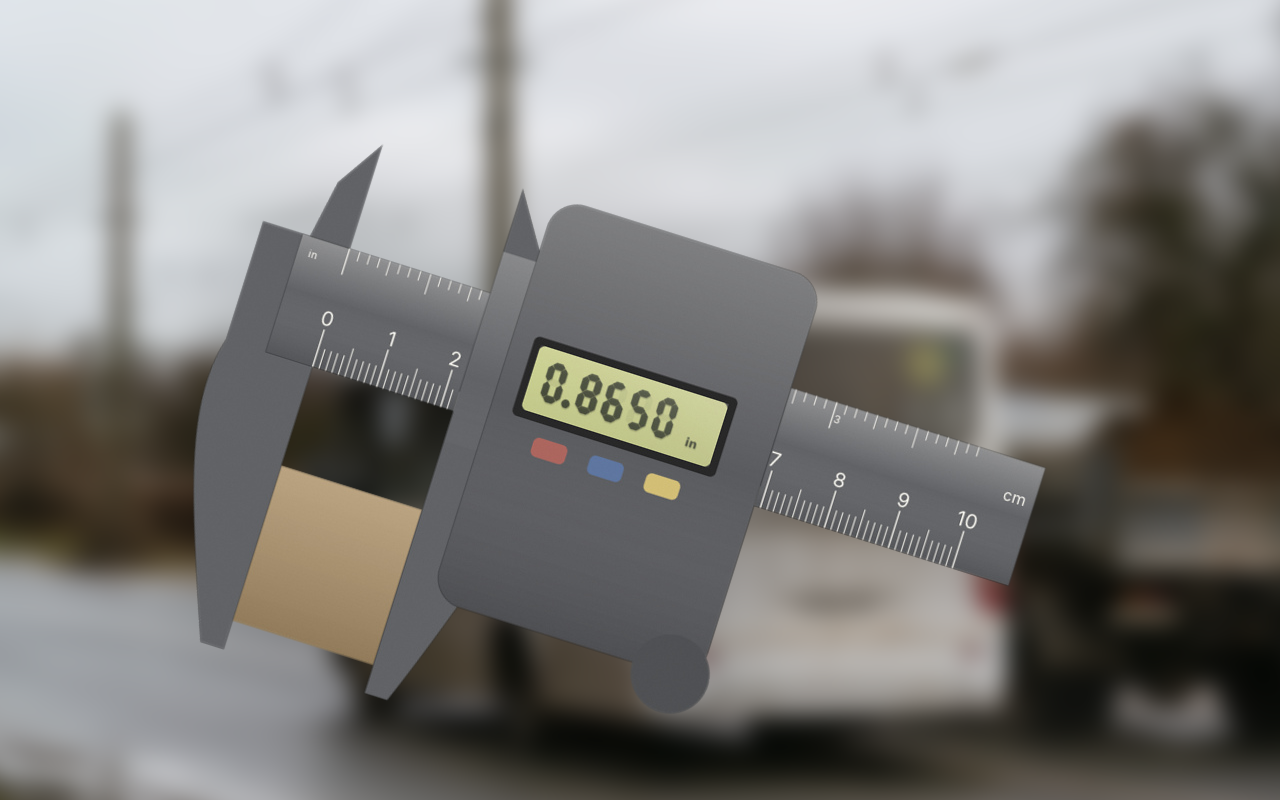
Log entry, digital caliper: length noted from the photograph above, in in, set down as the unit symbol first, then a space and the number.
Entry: in 0.8650
